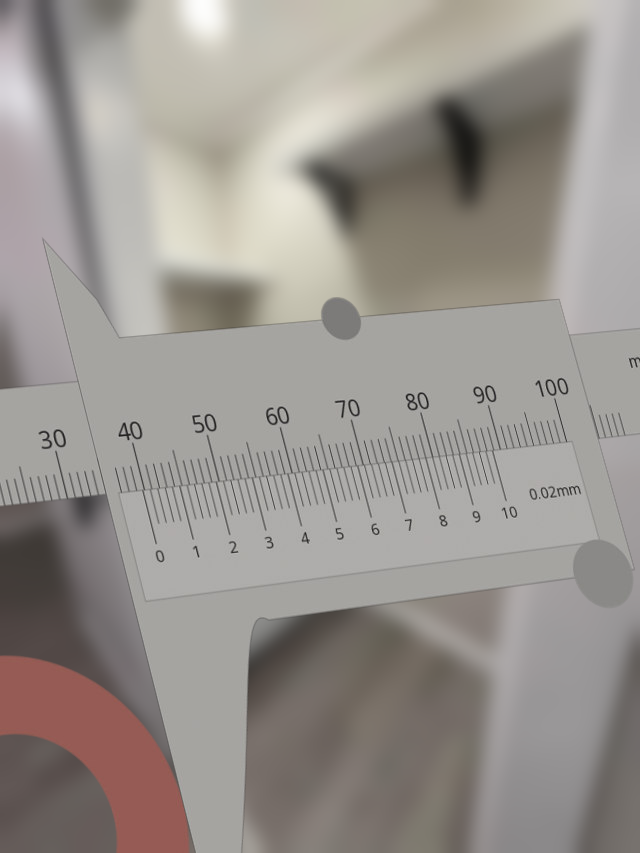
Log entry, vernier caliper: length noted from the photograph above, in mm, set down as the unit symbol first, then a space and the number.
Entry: mm 39.8
